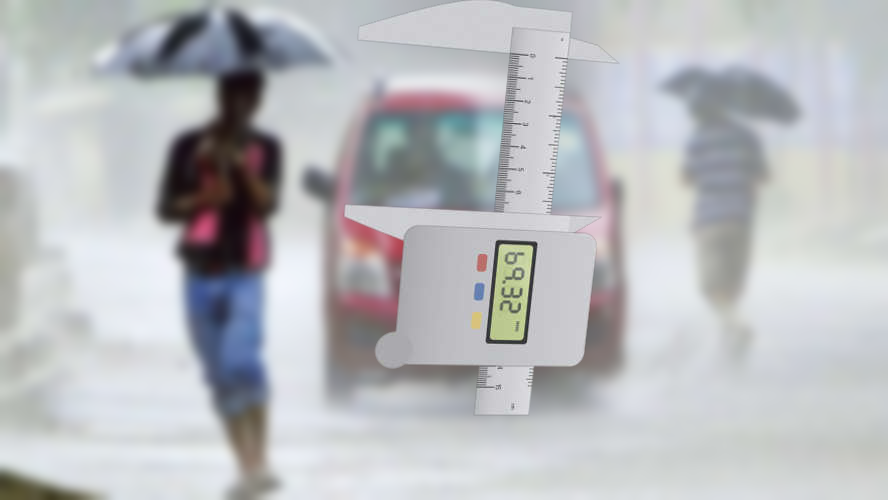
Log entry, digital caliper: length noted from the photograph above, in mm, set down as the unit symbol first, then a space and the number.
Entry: mm 69.32
